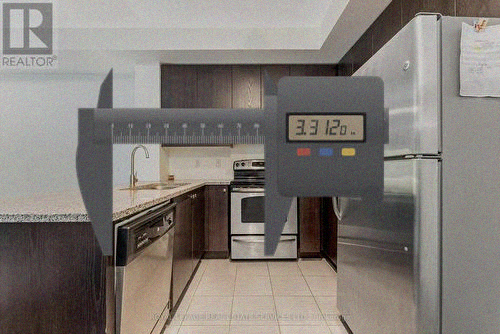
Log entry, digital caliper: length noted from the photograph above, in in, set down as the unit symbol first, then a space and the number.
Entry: in 3.3120
